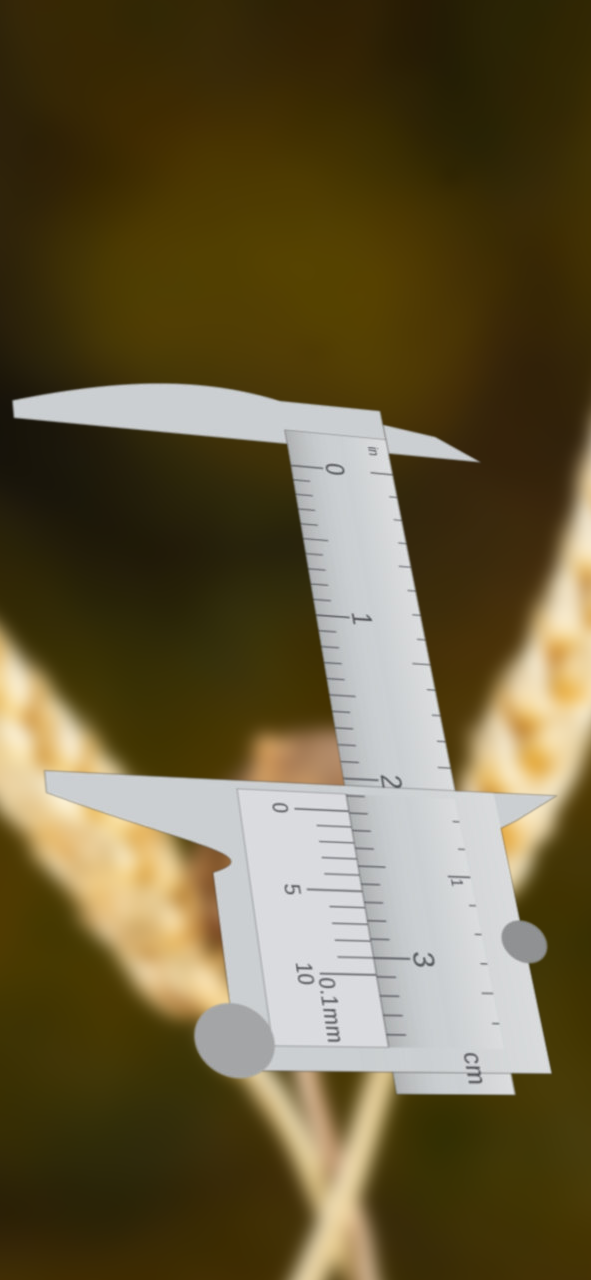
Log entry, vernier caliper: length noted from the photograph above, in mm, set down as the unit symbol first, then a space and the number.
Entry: mm 21.9
